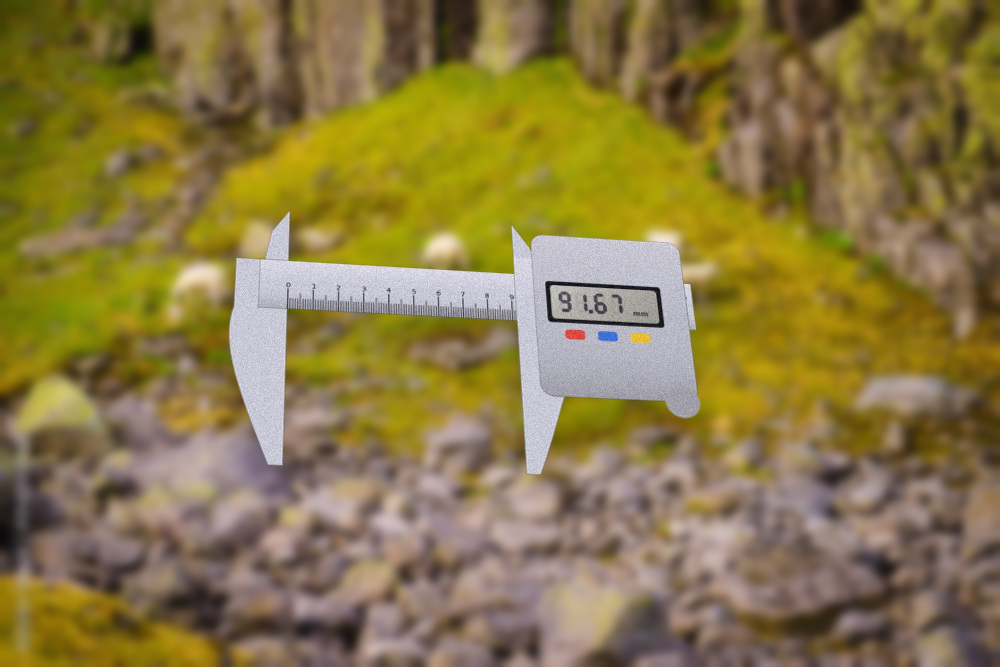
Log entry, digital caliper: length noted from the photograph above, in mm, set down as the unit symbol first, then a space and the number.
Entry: mm 91.67
